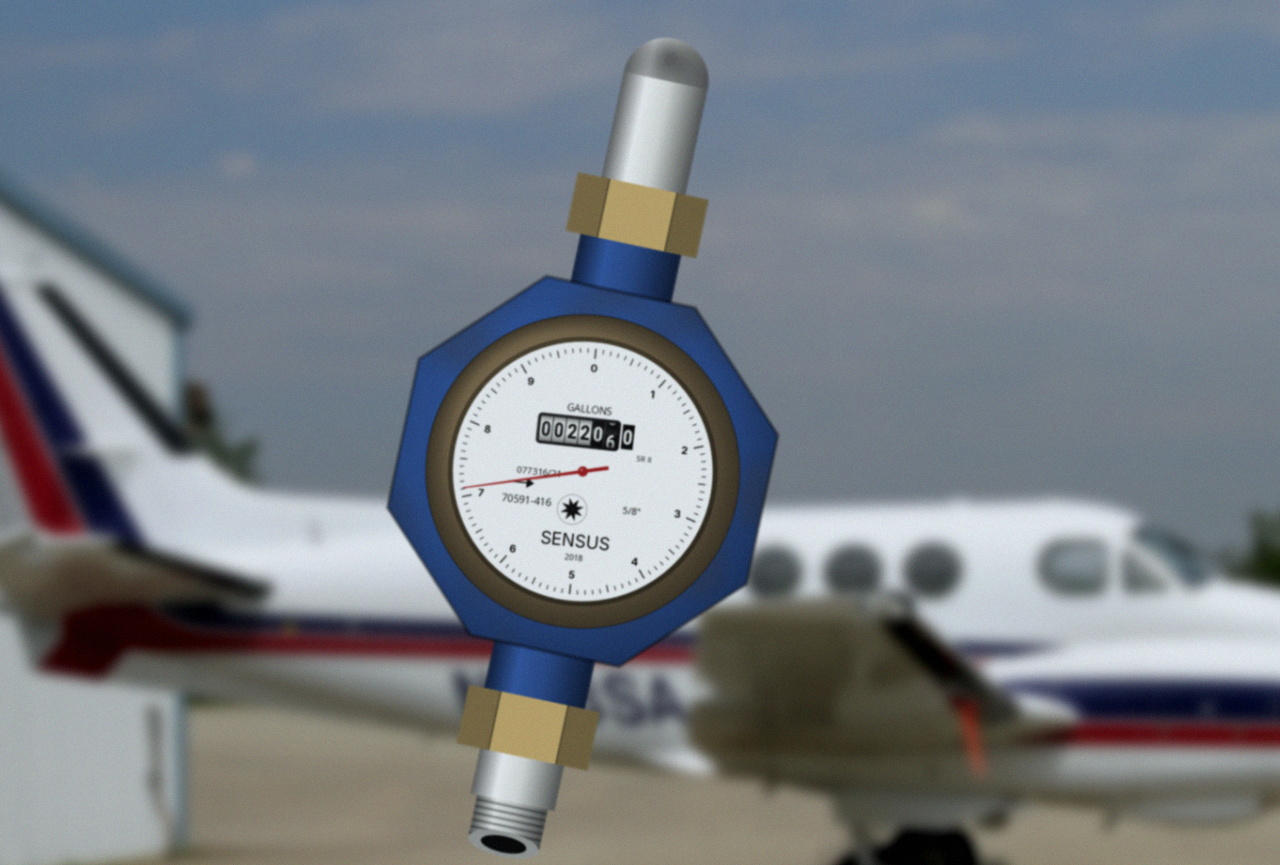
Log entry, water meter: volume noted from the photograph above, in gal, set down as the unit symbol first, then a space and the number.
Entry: gal 22057.1
